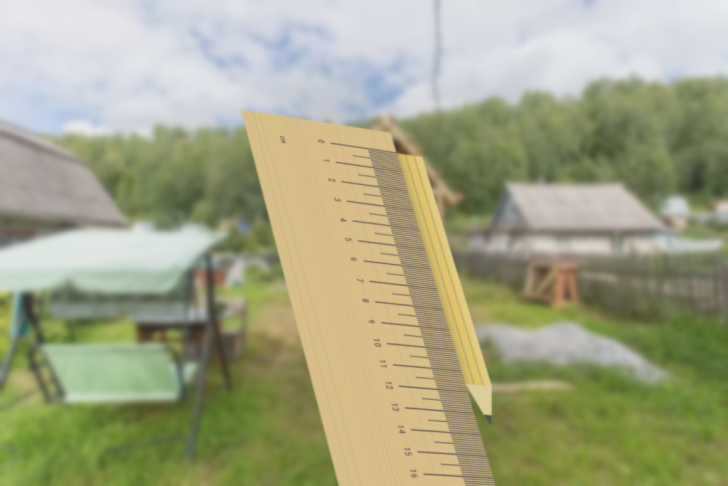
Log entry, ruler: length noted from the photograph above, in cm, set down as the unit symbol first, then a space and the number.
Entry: cm 13.5
